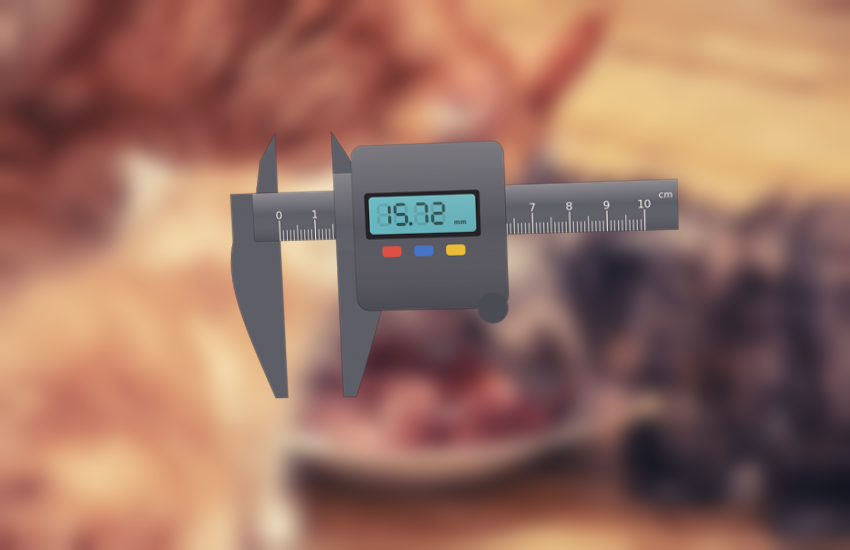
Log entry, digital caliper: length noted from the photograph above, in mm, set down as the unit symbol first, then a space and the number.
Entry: mm 15.72
